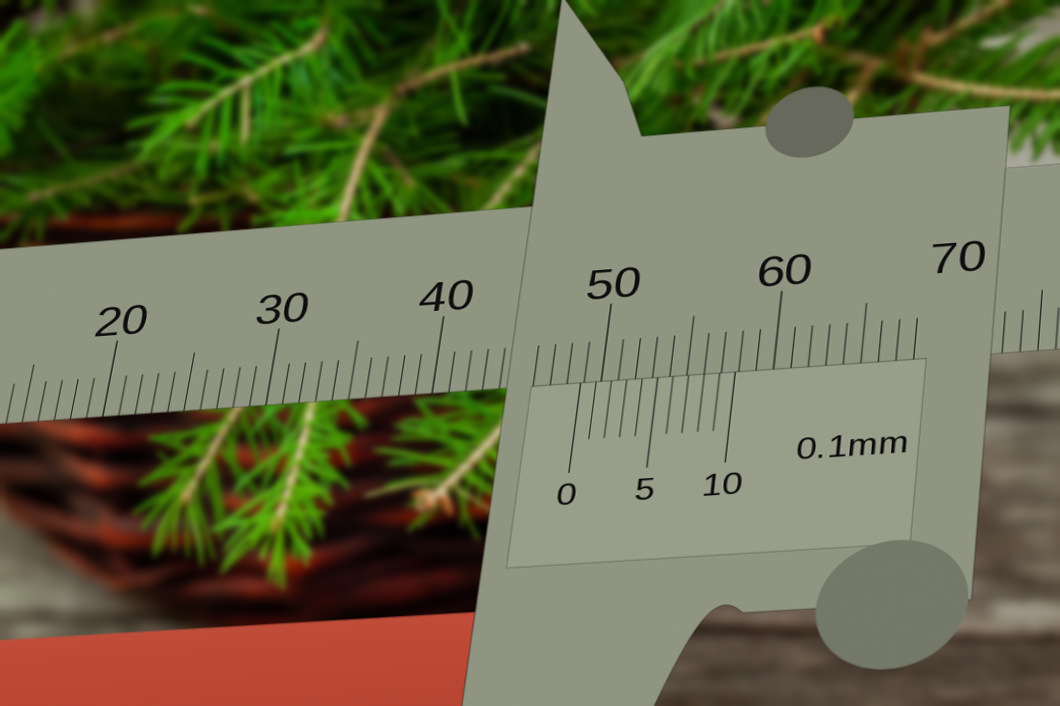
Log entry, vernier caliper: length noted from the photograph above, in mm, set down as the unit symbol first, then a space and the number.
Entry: mm 48.8
